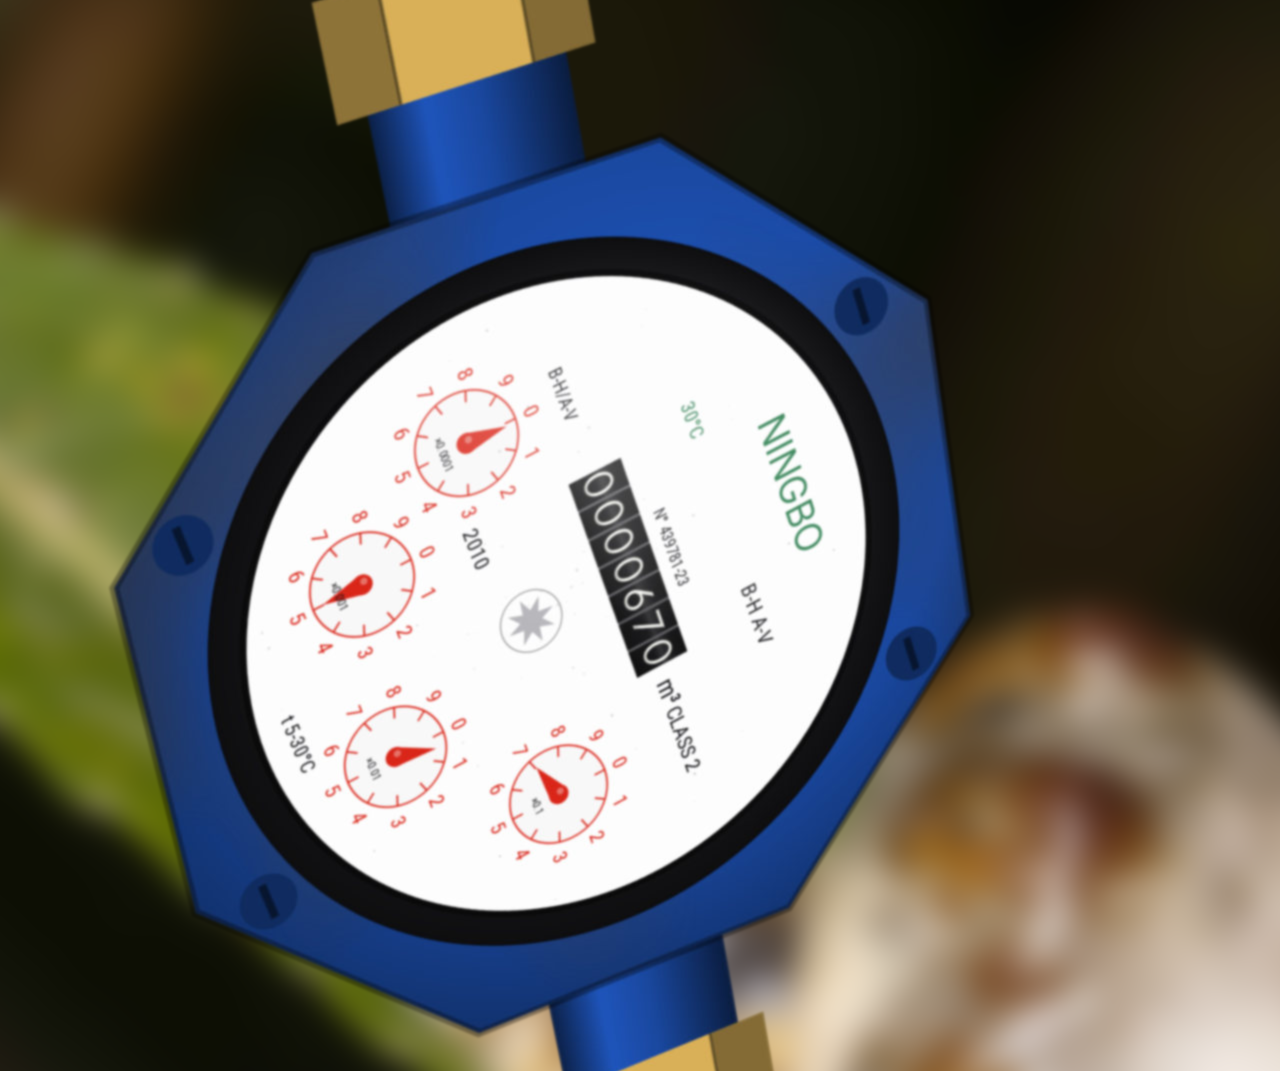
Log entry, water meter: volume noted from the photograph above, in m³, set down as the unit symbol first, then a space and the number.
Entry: m³ 670.7050
